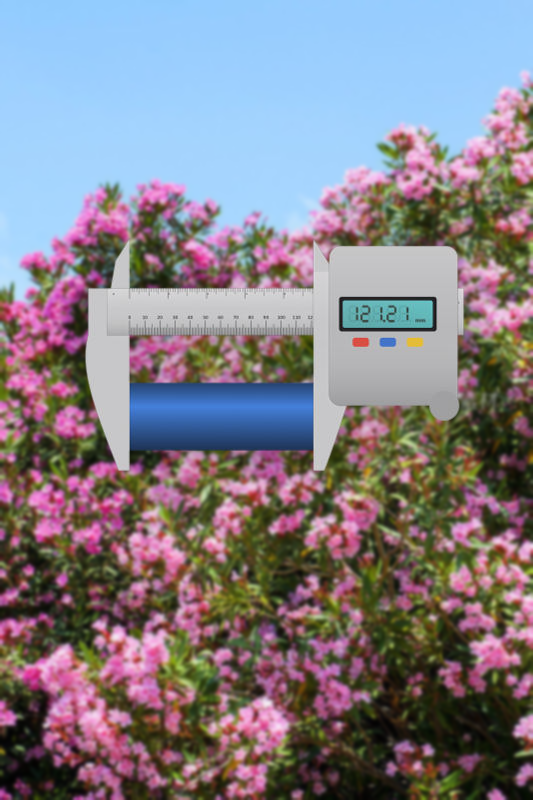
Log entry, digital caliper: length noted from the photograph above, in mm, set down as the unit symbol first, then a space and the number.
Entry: mm 121.21
